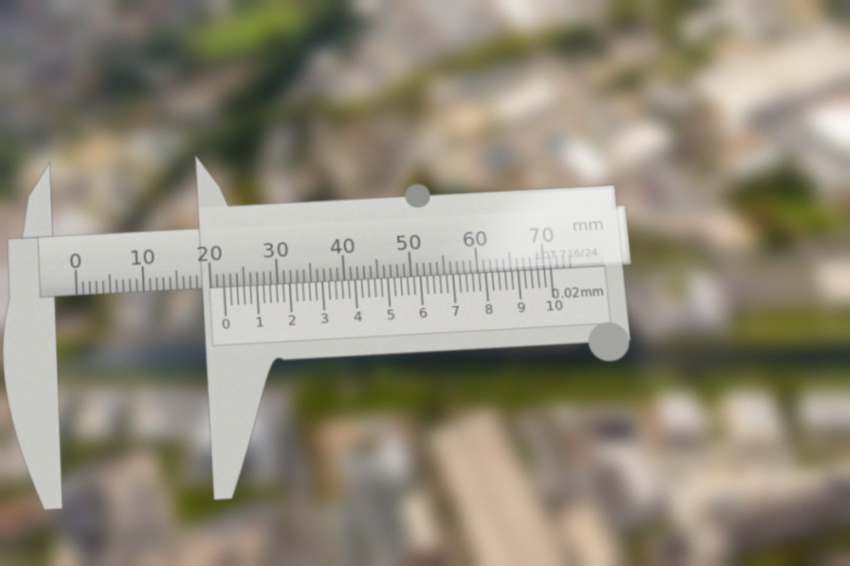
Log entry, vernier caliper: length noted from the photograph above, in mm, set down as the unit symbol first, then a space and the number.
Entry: mm 22.0
